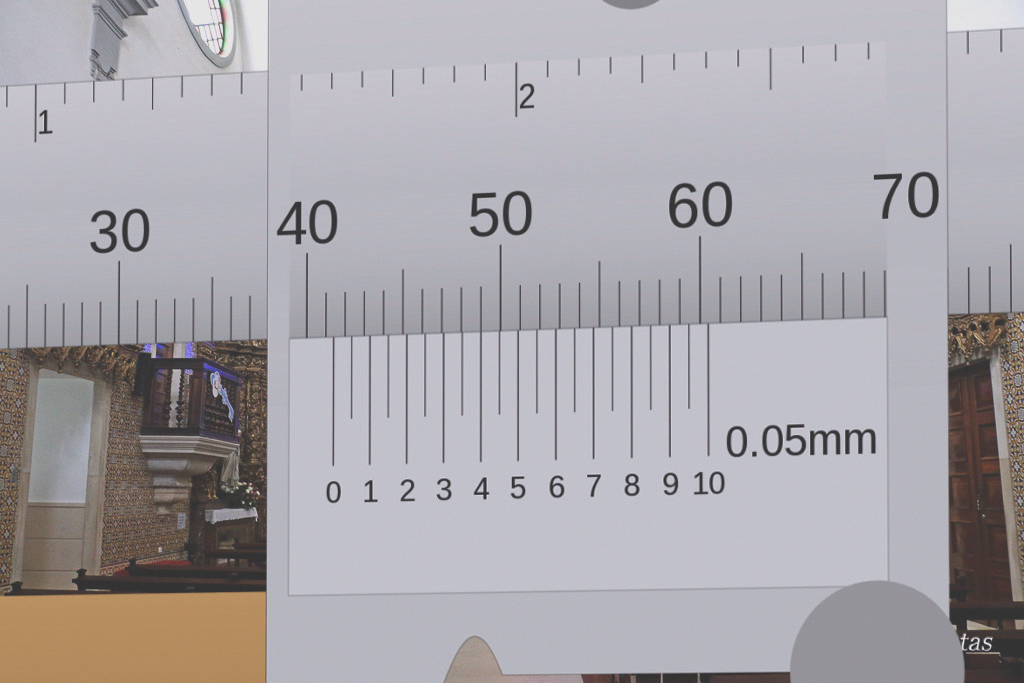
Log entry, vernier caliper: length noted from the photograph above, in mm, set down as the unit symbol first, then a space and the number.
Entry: mm 41.4
